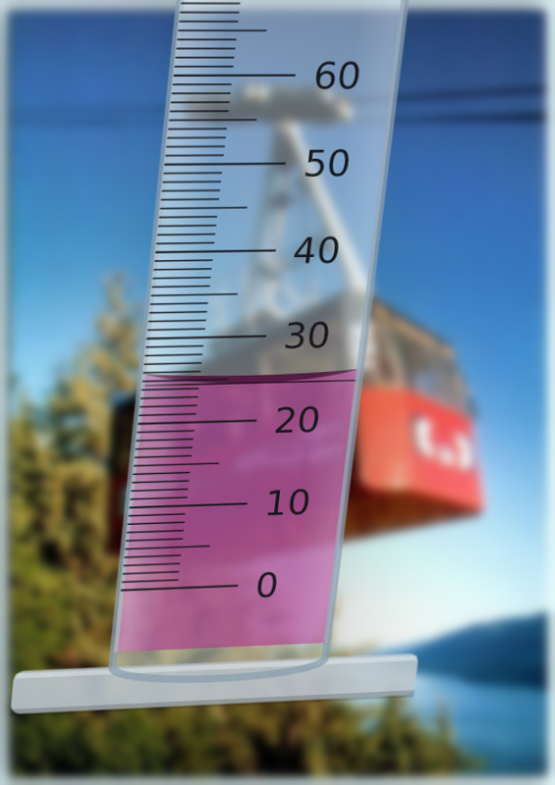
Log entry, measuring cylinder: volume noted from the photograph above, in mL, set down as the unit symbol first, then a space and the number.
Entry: mL 24.5
